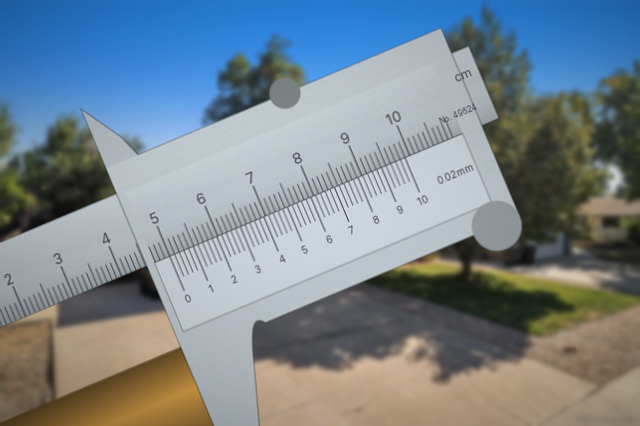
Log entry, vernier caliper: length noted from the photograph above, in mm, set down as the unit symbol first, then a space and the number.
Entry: mm 50.0
